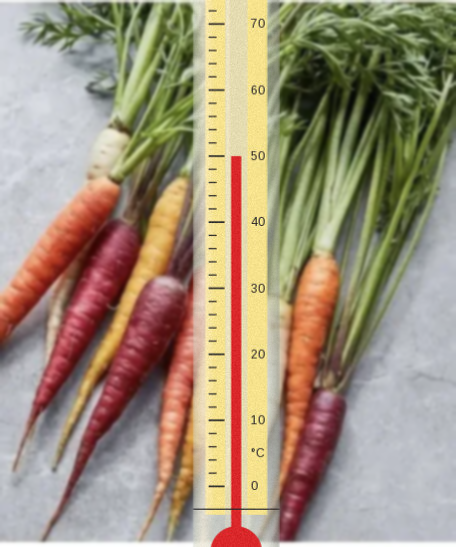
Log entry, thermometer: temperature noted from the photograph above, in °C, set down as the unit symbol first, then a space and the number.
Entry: °C 50
